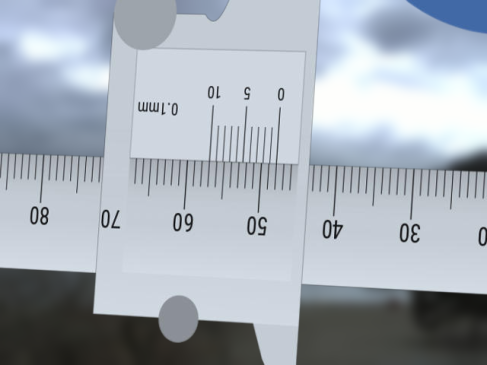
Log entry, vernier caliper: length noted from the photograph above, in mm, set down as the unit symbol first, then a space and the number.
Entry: mm 48.0
